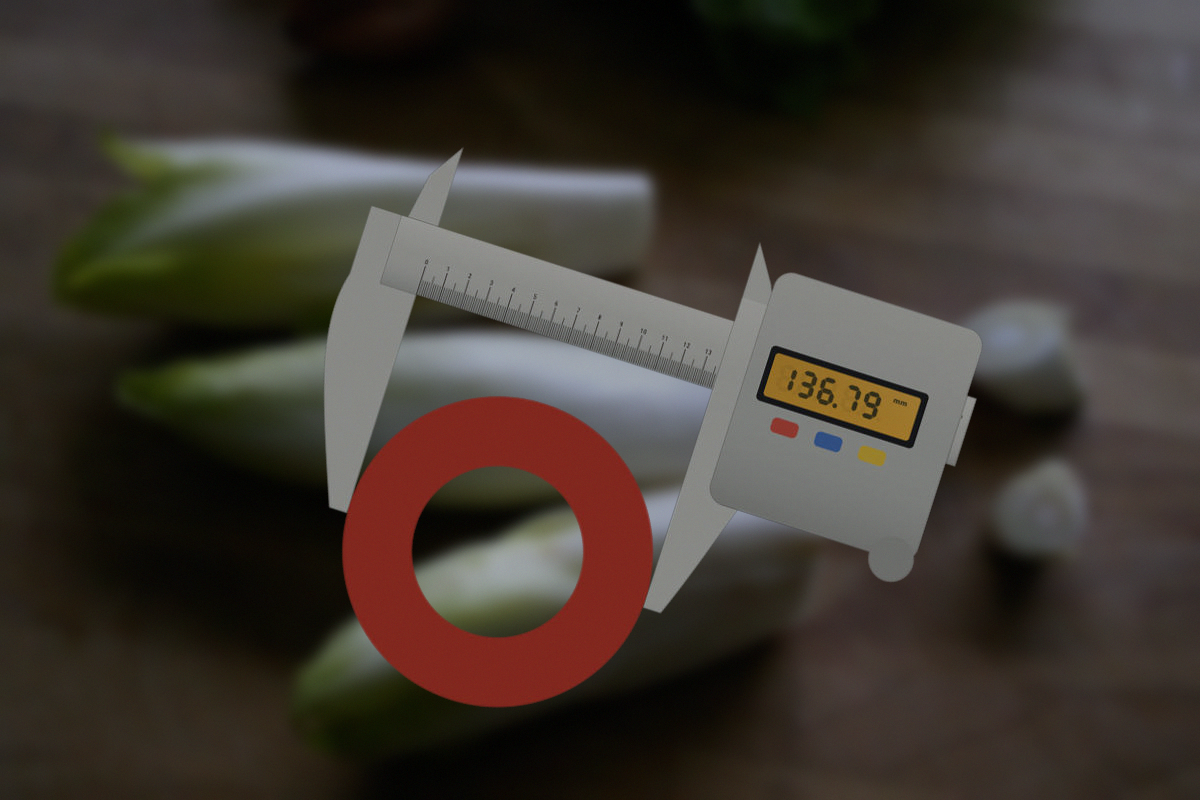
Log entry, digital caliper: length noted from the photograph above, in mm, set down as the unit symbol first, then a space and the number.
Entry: mm 136.79
